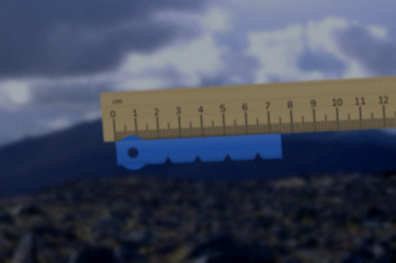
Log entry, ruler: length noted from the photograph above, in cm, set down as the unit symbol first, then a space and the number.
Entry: cm 7.5
